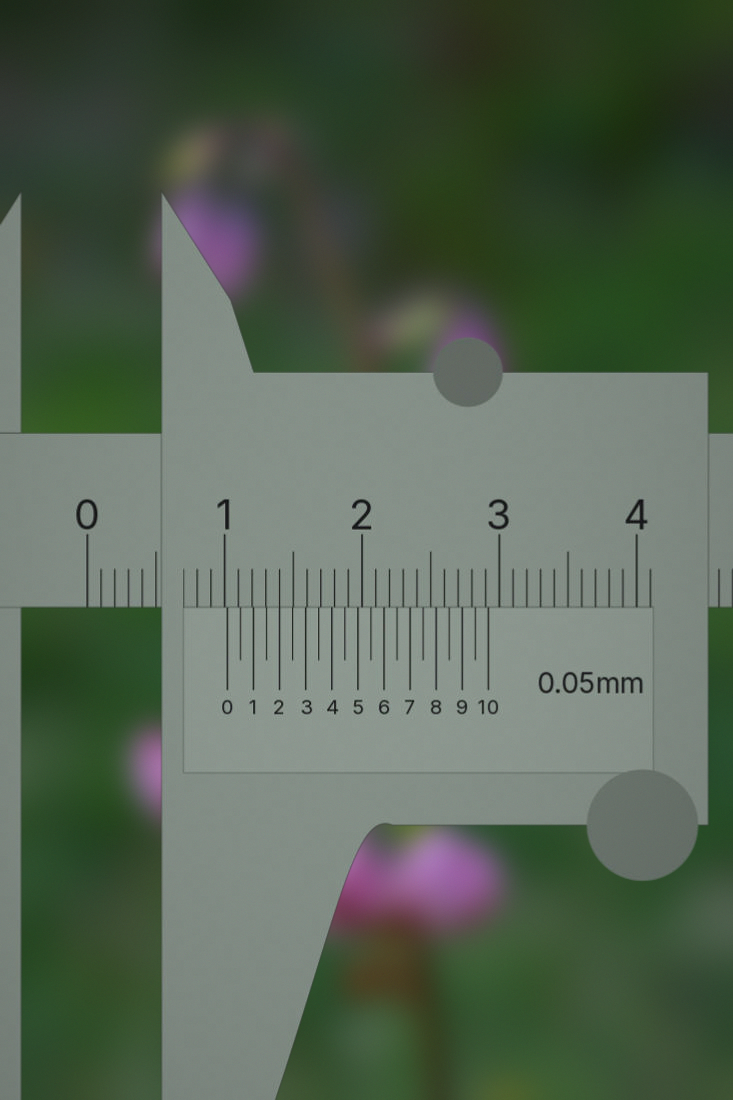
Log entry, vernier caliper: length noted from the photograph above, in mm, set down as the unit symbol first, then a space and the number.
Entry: mm 10.2
